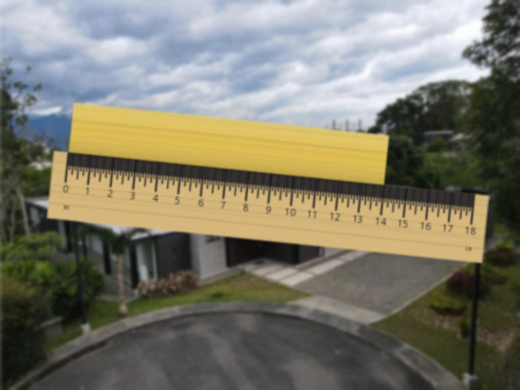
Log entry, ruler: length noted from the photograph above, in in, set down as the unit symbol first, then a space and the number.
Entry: in 14
